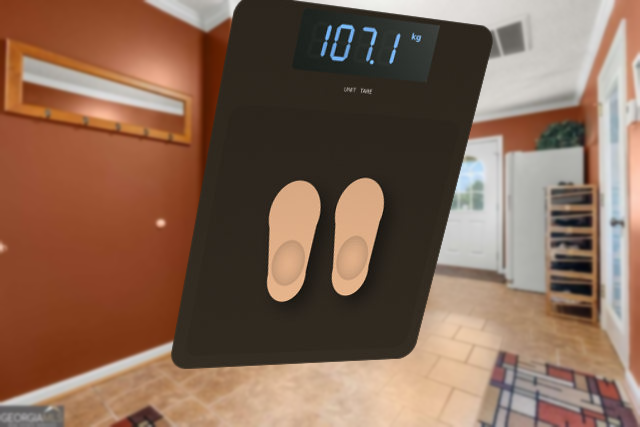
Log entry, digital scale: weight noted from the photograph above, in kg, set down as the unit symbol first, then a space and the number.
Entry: kg 107.1
